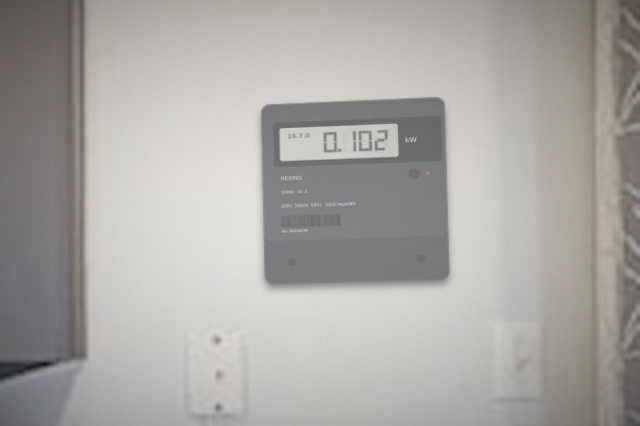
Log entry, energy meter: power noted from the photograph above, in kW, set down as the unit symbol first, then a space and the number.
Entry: kW 0.102
